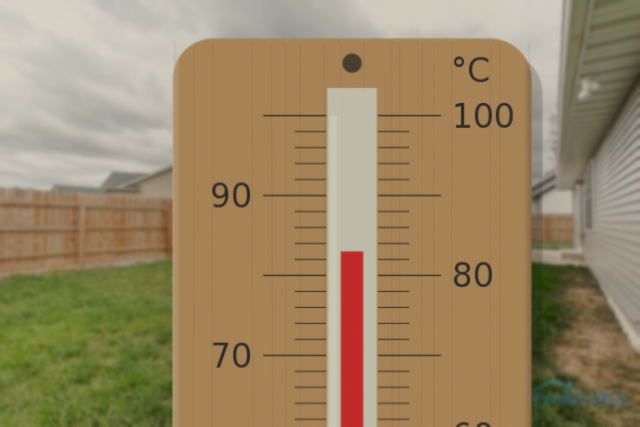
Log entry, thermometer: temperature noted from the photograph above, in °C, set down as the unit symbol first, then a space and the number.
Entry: °C 83
